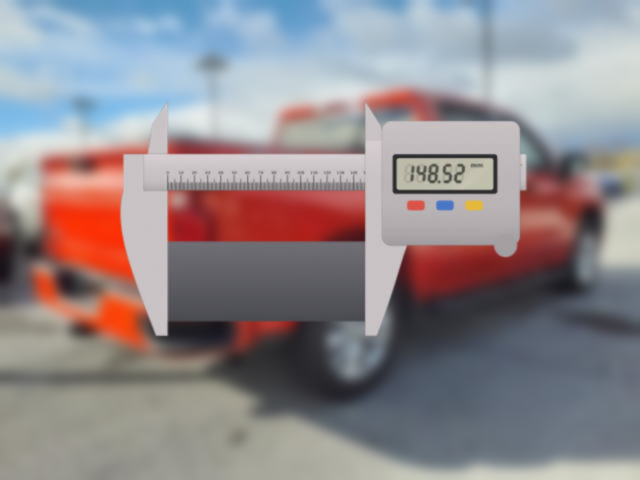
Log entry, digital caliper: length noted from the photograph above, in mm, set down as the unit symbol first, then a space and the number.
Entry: mm 148.52
